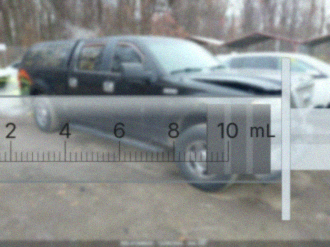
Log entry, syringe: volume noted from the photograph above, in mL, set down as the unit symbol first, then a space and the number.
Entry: mL 9.2
